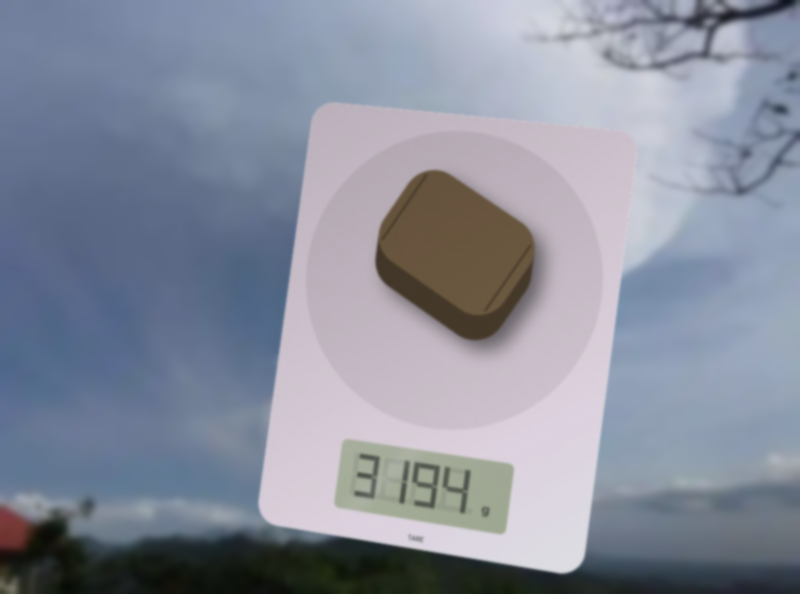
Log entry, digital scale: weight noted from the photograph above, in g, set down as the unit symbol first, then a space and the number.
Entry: g 3194
